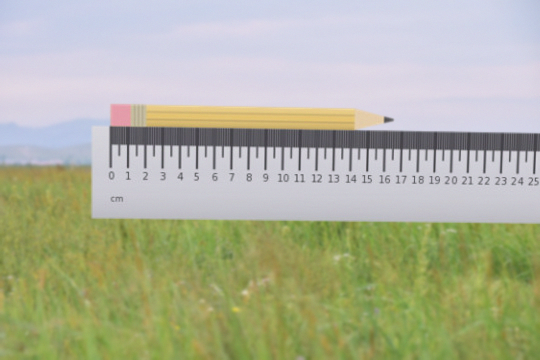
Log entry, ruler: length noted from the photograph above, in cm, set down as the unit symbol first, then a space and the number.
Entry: cm 16.5
